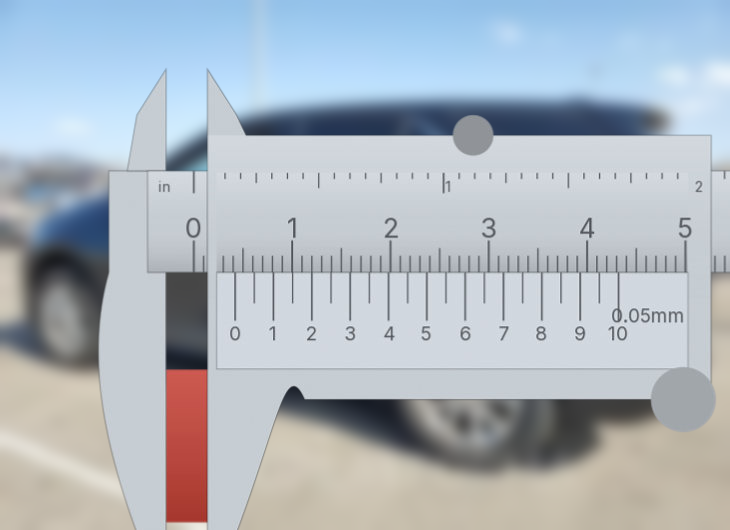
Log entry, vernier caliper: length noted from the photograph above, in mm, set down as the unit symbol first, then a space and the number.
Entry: mm 4.2
